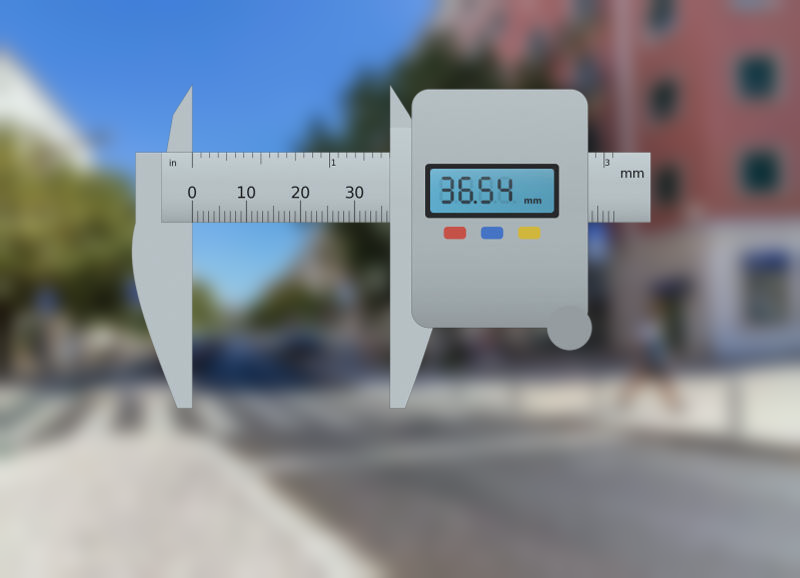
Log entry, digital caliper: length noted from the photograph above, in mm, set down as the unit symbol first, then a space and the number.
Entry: mm 36.54
